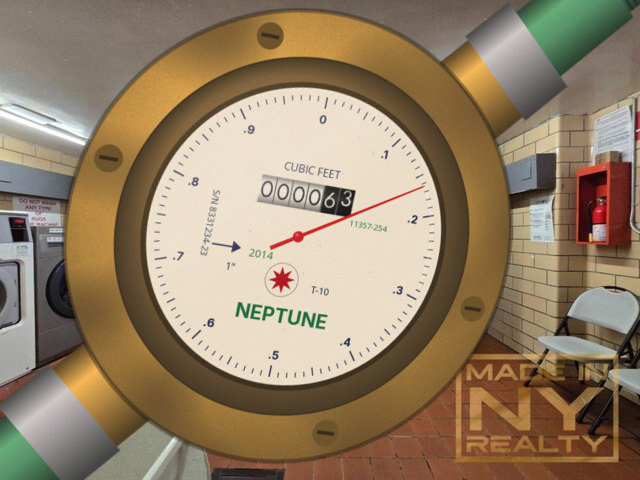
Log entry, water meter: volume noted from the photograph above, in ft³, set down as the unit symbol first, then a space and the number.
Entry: ft³ 63.16
